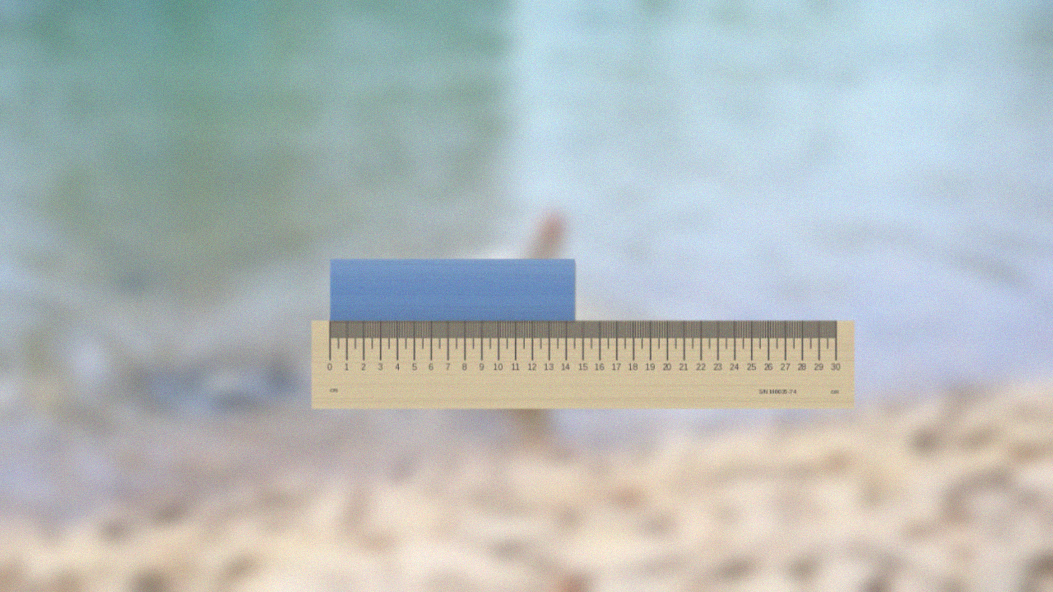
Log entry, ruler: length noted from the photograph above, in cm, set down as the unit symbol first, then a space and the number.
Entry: cm 14.5
